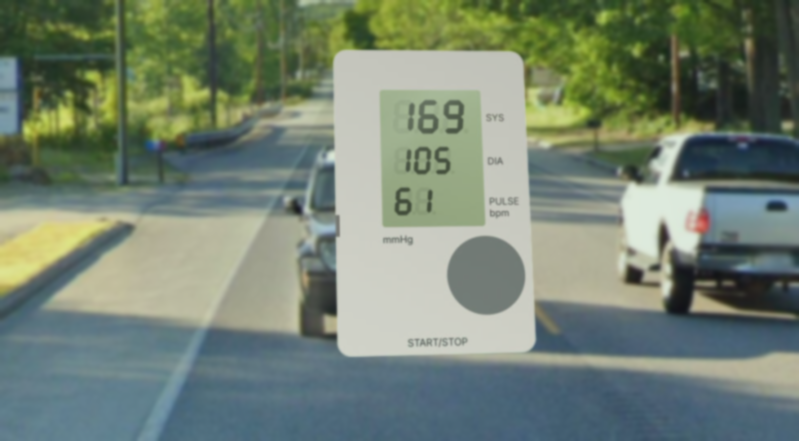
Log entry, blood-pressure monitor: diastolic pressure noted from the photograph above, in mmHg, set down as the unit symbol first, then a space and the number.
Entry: mmHg 105
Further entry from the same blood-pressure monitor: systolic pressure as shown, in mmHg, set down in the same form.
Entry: mmHg 169
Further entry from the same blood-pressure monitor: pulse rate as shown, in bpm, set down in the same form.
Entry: bpm 61
